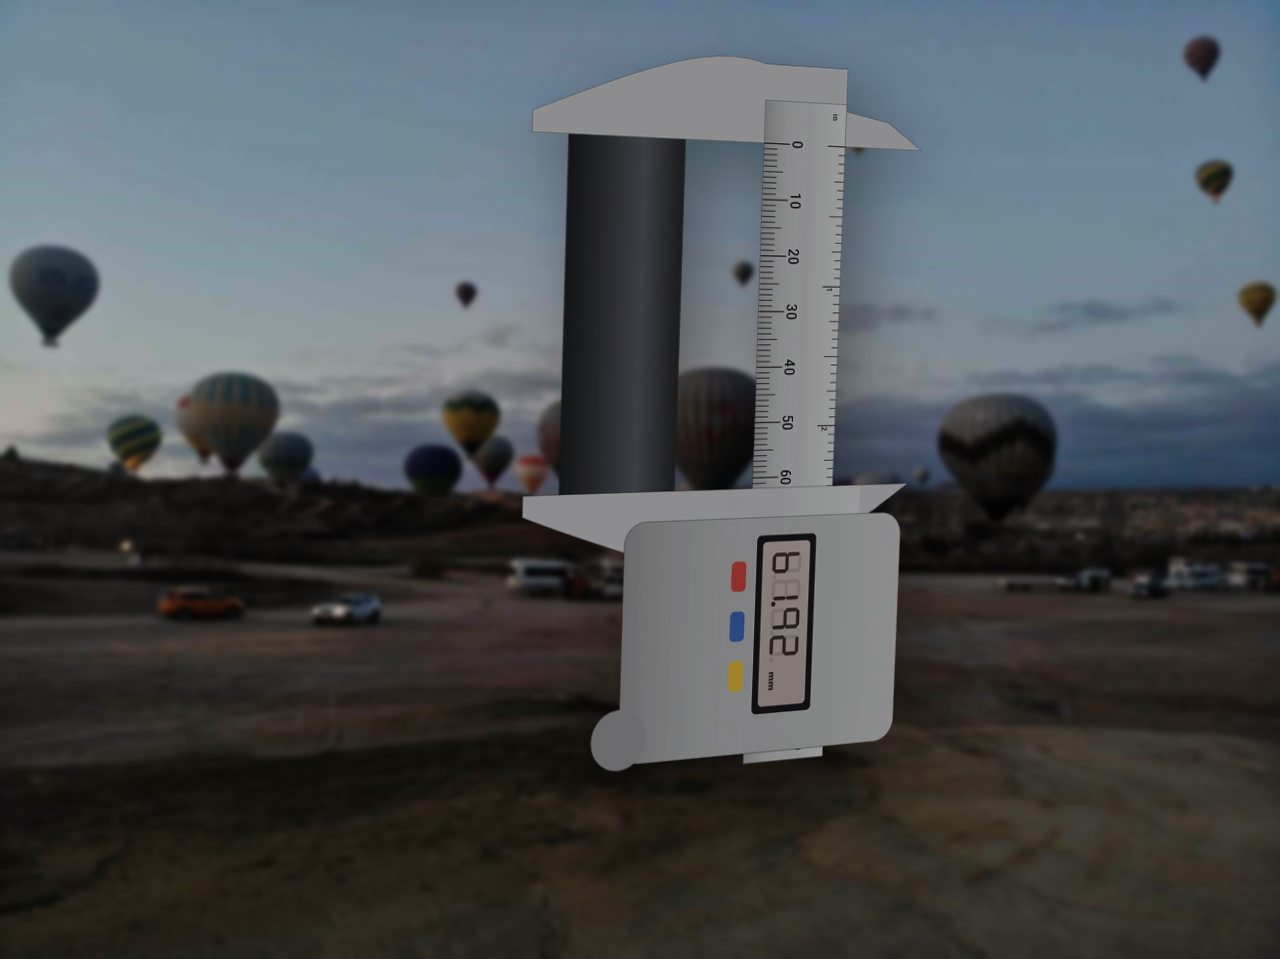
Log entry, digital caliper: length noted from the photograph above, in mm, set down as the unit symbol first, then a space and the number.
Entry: mm 61.92
